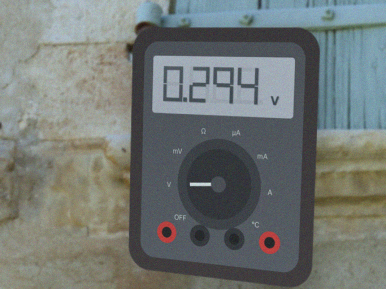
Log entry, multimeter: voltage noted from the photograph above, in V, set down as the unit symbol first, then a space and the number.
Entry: V 0.294
